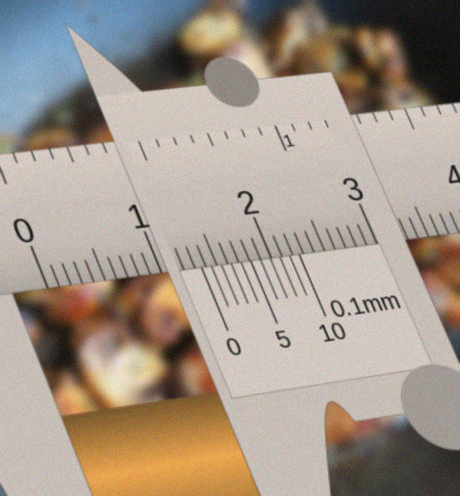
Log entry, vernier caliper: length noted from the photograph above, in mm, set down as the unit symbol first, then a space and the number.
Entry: mm 13.6
